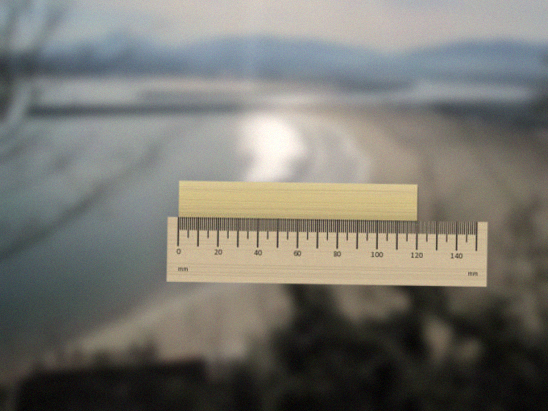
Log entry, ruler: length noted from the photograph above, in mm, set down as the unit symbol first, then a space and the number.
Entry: mm 120
